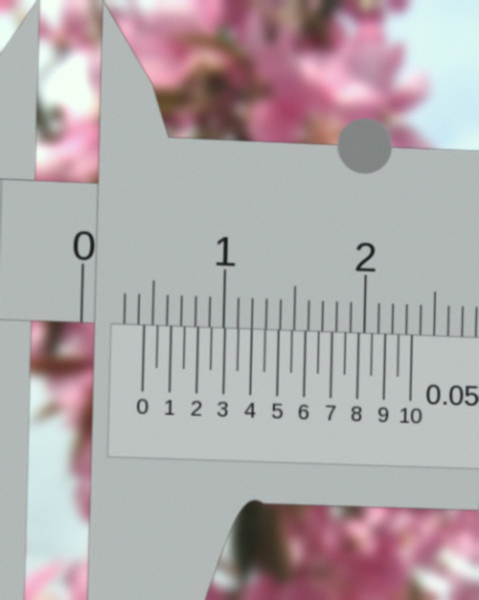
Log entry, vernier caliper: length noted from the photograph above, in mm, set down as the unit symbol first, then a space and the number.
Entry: mm 4.4
